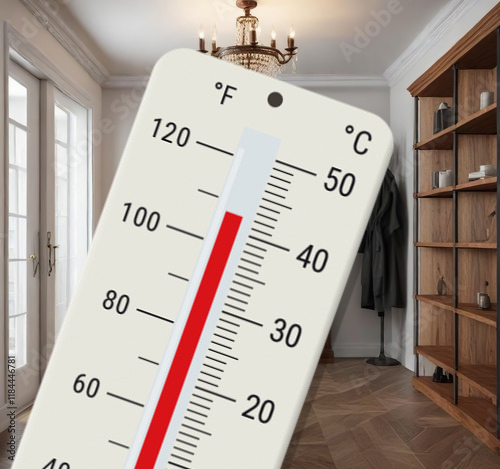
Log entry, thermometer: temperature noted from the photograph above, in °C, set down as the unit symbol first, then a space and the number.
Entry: °C 42
